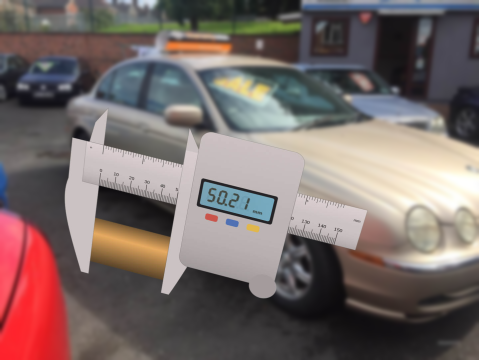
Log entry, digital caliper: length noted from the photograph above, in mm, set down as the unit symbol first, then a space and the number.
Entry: mm 50.21
